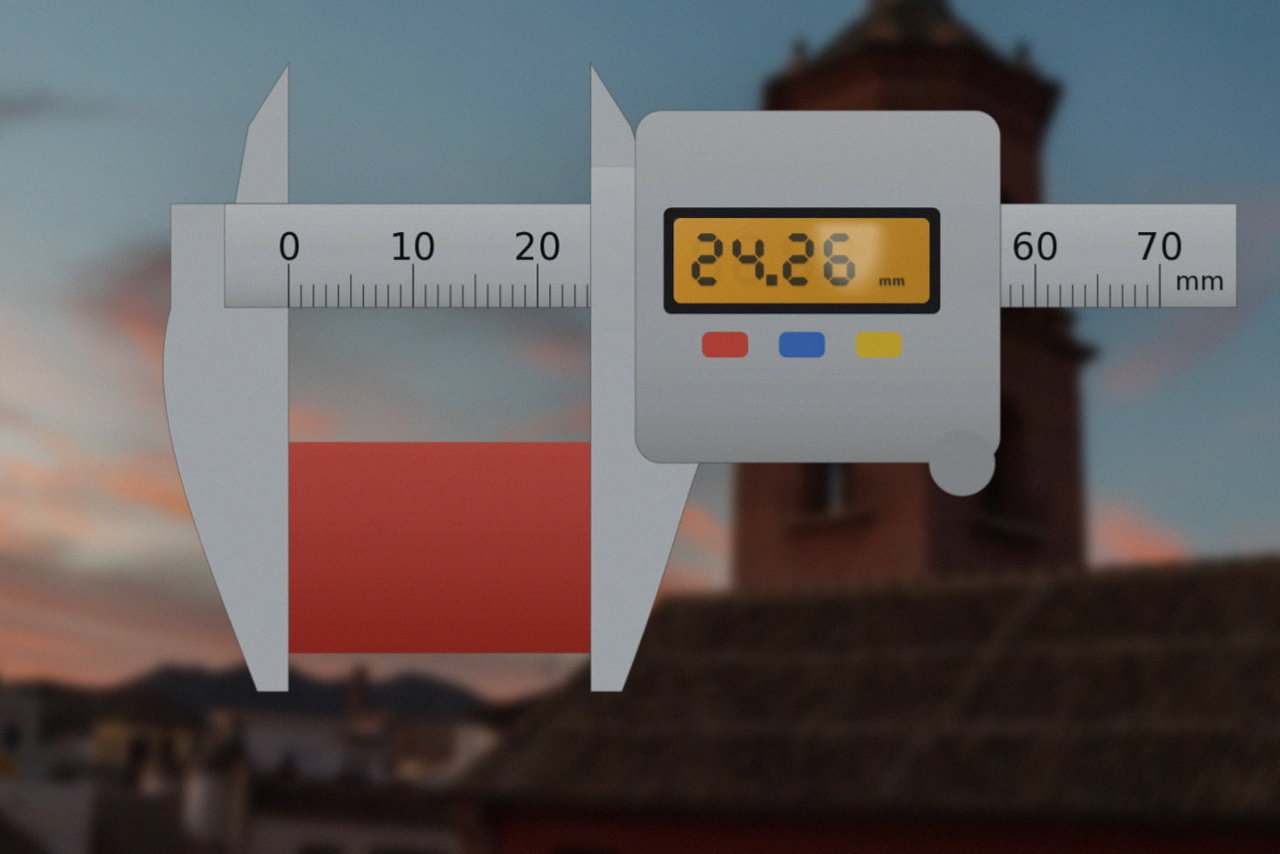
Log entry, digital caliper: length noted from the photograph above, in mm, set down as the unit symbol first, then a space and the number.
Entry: mm 24.26
